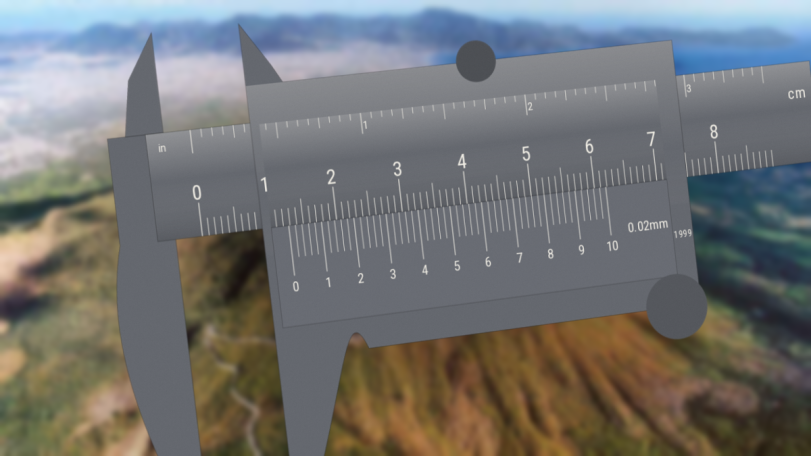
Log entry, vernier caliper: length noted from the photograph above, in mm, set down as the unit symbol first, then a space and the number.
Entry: mm 12.8
